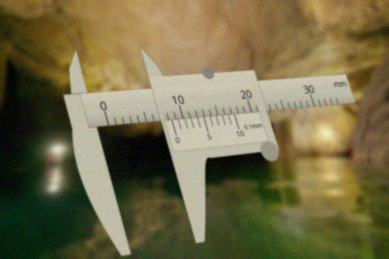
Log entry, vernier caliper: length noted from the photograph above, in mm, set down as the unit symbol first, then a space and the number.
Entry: mm 8.4
